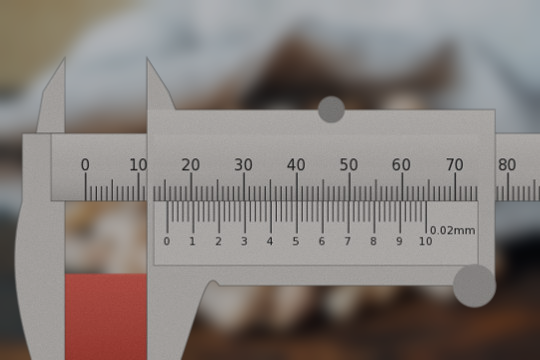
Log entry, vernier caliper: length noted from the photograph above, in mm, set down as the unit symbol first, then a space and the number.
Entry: mm 15.5
